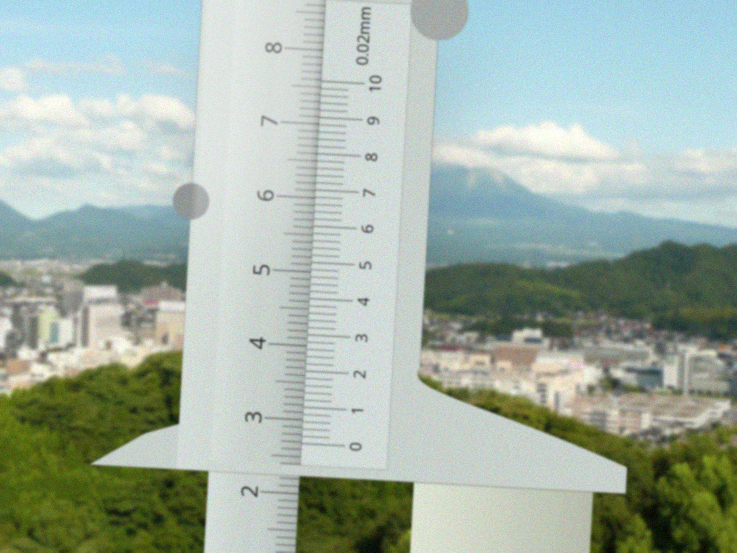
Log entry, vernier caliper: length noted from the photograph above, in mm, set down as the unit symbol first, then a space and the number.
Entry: mm 26.8
